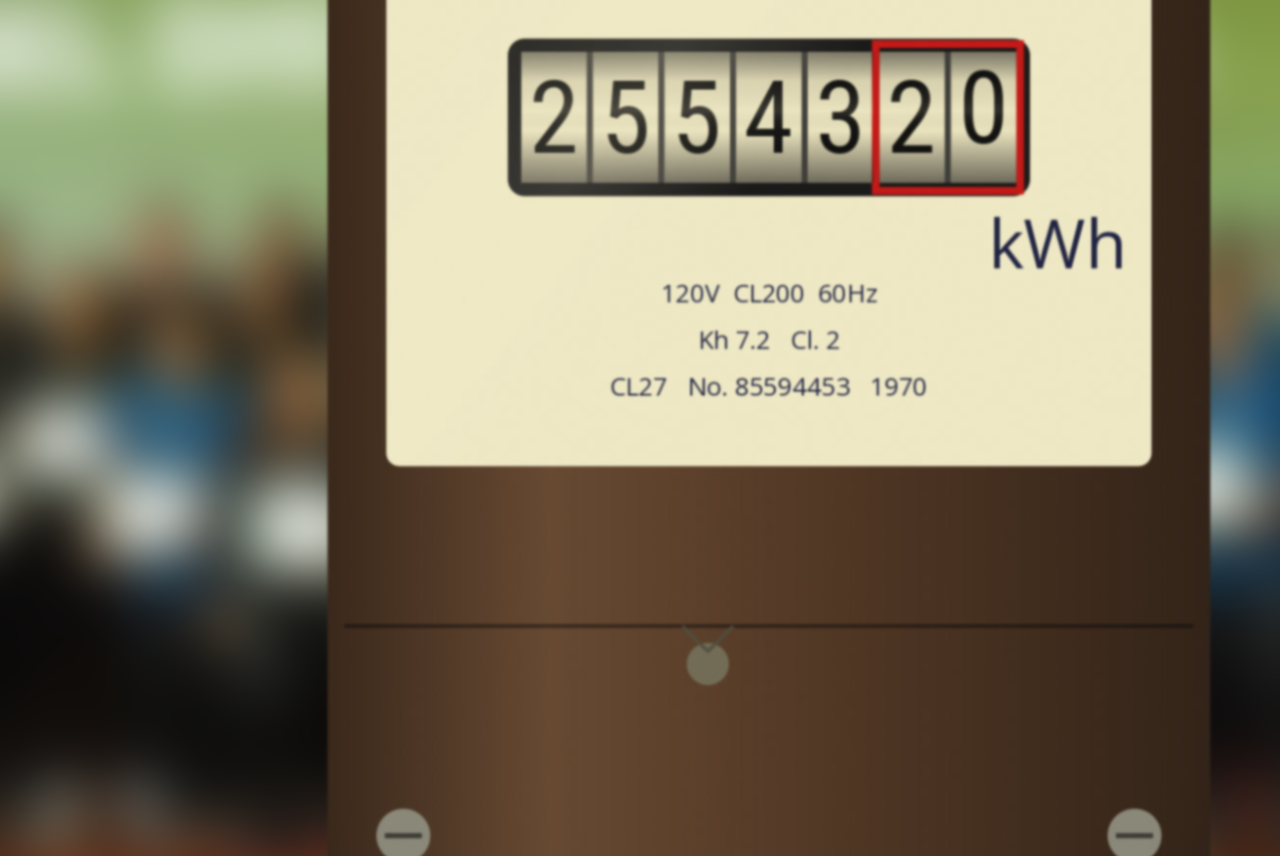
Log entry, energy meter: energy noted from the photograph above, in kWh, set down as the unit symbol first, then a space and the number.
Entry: kWh 25543.20
